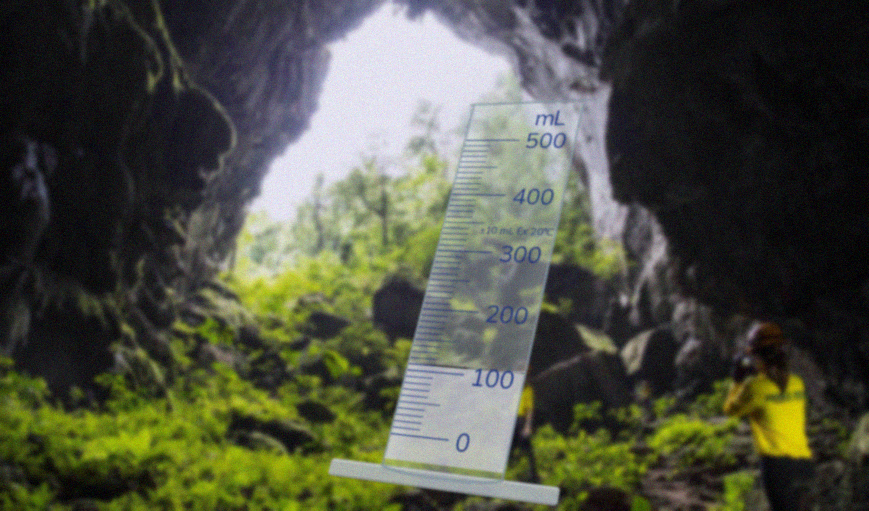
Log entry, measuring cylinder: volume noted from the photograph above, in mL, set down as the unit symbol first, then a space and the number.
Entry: mL 110
